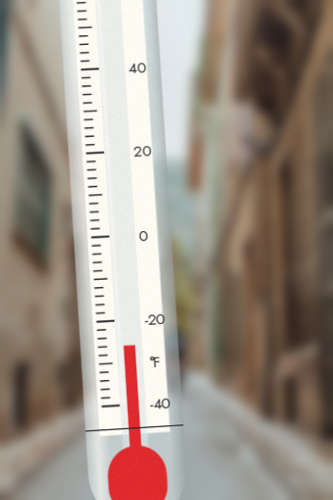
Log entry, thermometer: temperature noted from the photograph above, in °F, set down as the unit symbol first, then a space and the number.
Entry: °F -26
